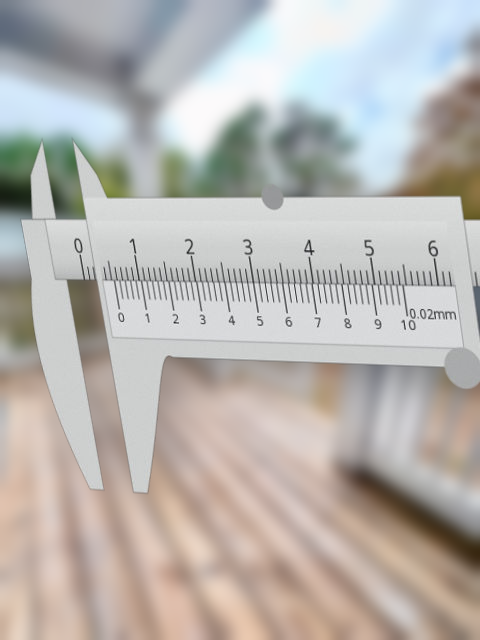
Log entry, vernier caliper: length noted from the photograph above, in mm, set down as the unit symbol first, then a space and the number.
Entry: mm 5.5
